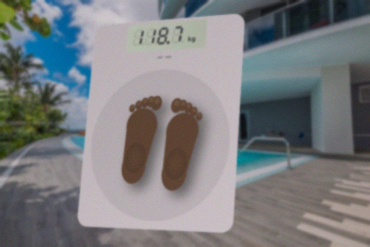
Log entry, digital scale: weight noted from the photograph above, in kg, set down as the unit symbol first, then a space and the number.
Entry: kg 118.7
